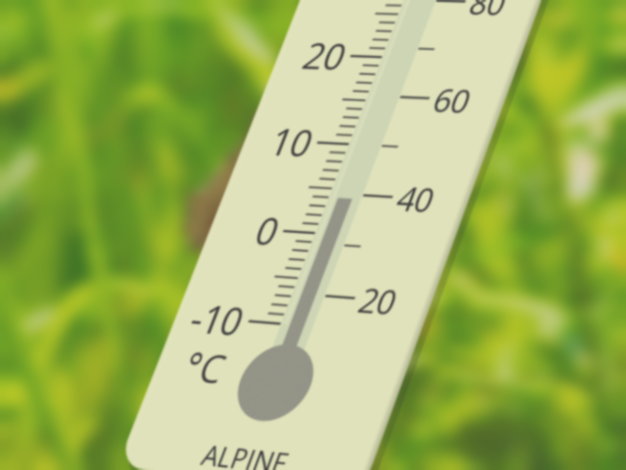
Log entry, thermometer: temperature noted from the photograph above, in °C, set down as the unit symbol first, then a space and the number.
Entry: °C 4
